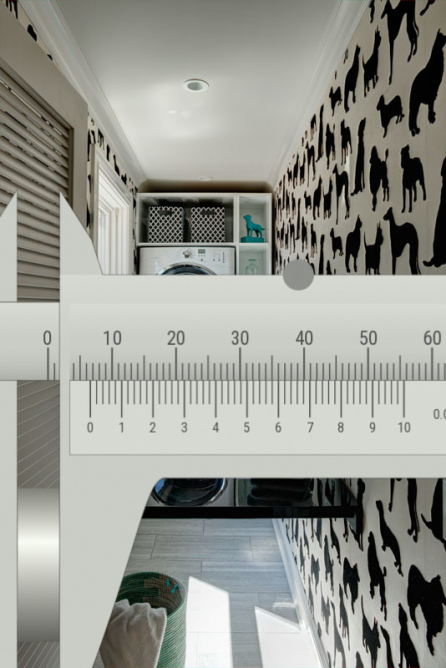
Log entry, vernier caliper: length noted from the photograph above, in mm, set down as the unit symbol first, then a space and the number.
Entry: mm 6.6
